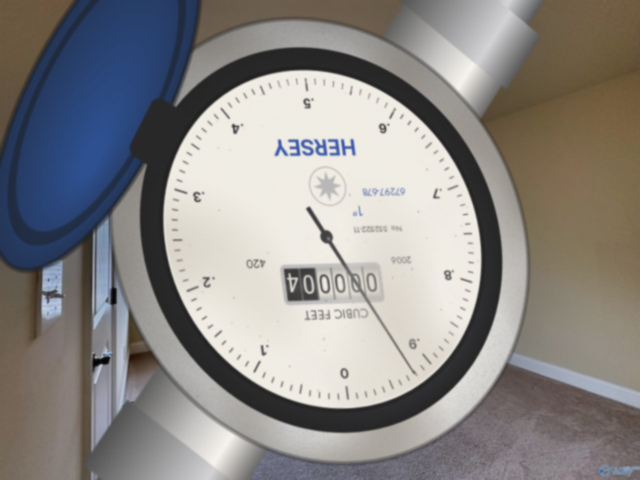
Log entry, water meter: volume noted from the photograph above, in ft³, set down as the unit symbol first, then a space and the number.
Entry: ft³ 3.92
